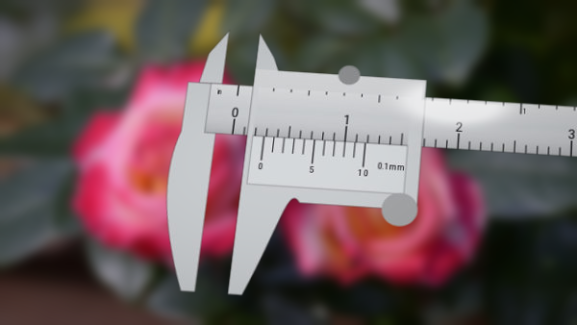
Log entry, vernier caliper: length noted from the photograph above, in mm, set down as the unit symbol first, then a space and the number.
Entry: mm 2.8
